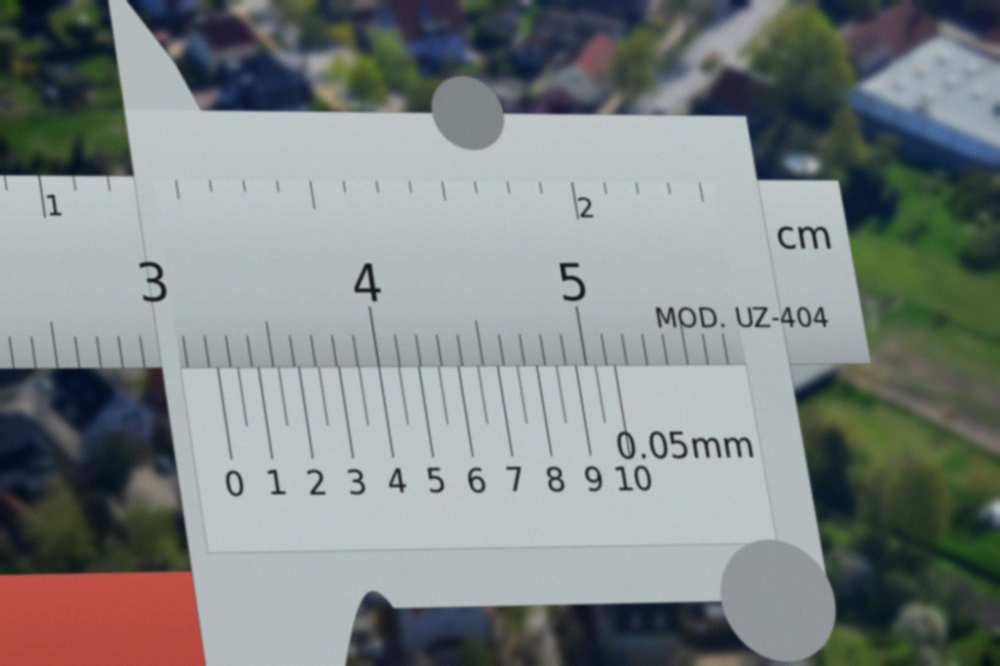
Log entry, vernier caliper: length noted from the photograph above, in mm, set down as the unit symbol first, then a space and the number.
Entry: mm 32.4
